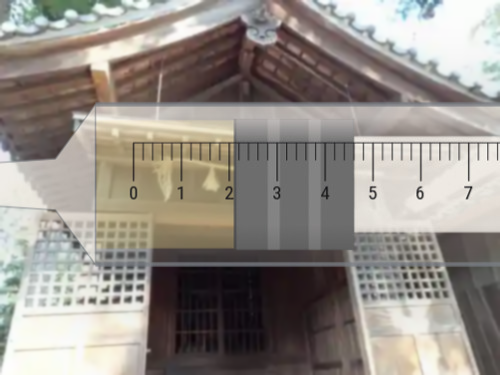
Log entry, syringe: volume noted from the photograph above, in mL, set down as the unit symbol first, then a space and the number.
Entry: mL 2.1
